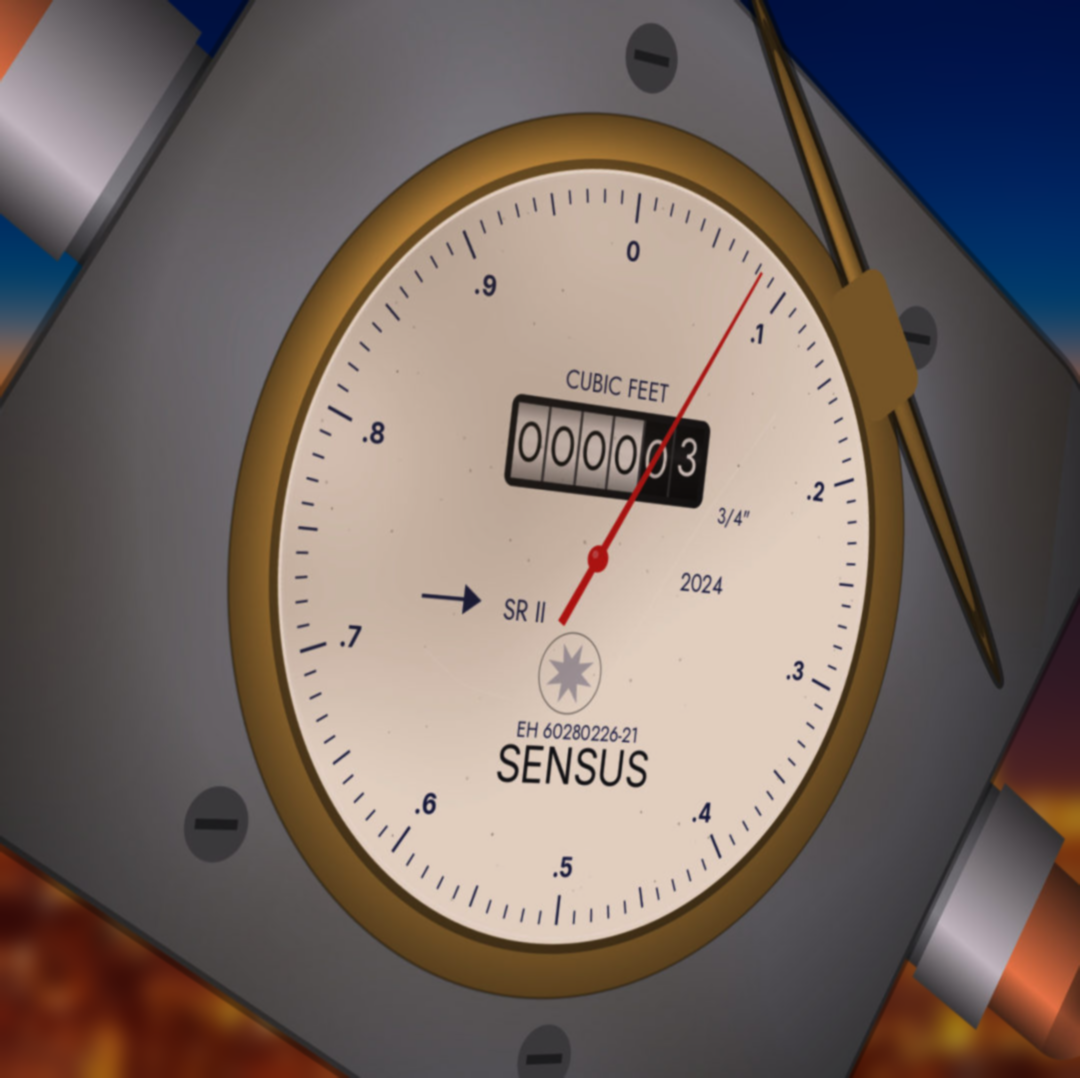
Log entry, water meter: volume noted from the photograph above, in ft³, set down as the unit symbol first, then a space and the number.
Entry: ft³ 3.08
